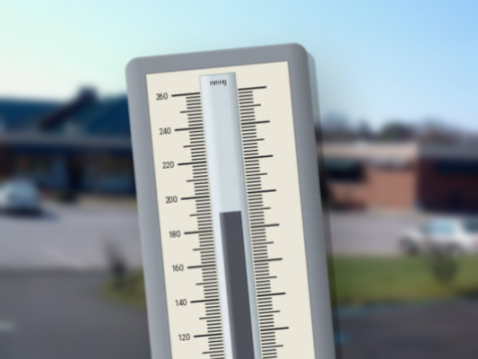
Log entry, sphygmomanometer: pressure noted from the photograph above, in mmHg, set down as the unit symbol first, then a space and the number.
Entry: mmHg 190
